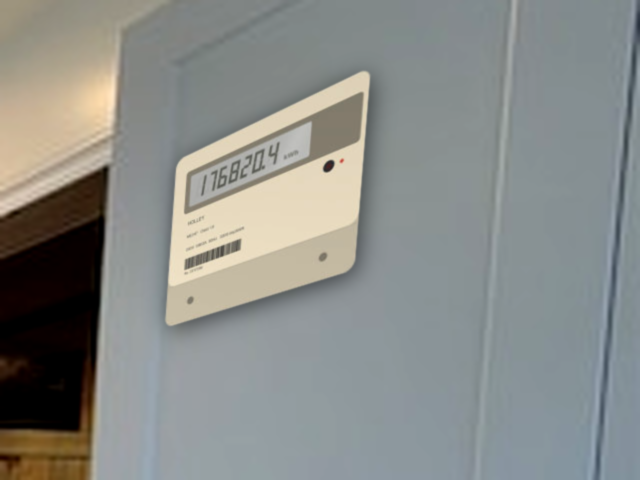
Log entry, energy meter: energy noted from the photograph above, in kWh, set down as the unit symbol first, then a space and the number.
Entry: kWh 176820.4
